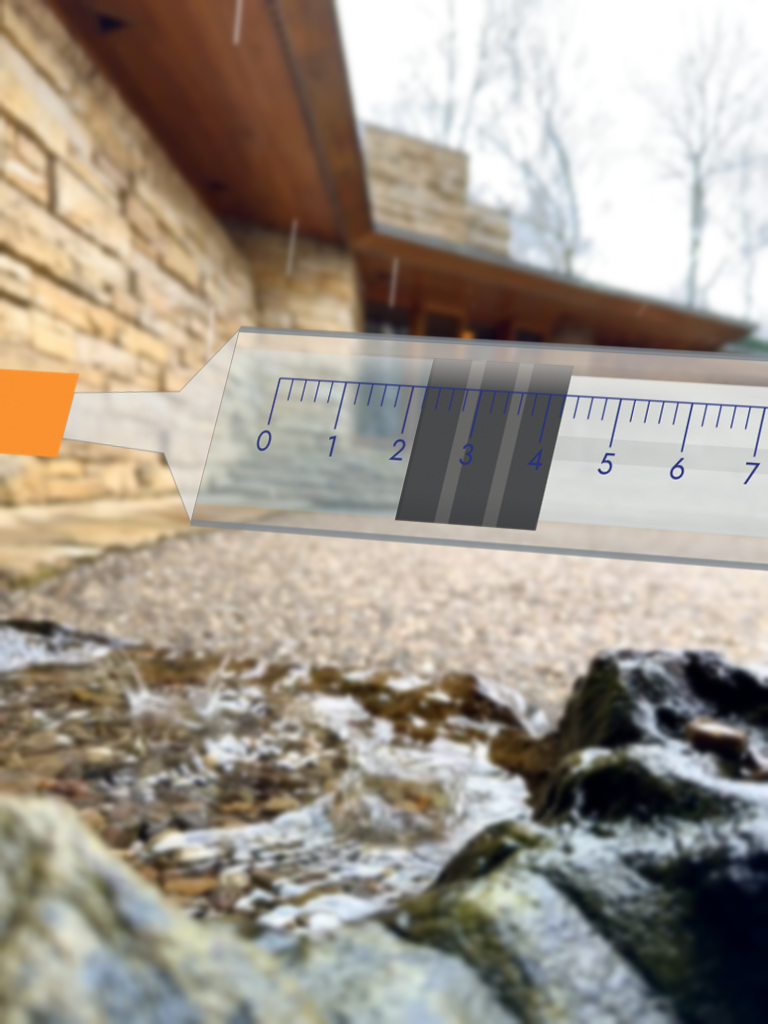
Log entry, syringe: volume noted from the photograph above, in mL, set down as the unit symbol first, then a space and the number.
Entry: mL 2.2
